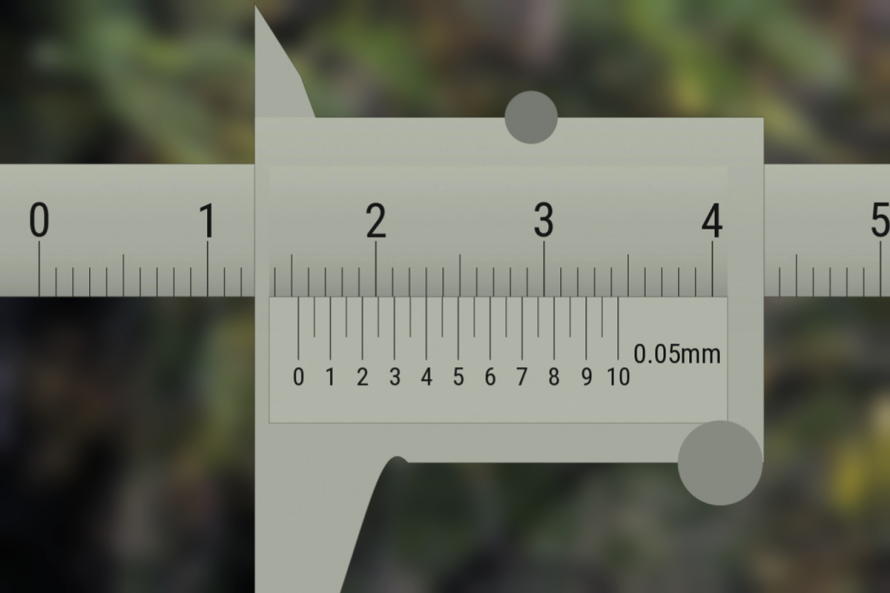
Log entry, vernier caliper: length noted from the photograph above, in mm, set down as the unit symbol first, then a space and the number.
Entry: mm 15.4
